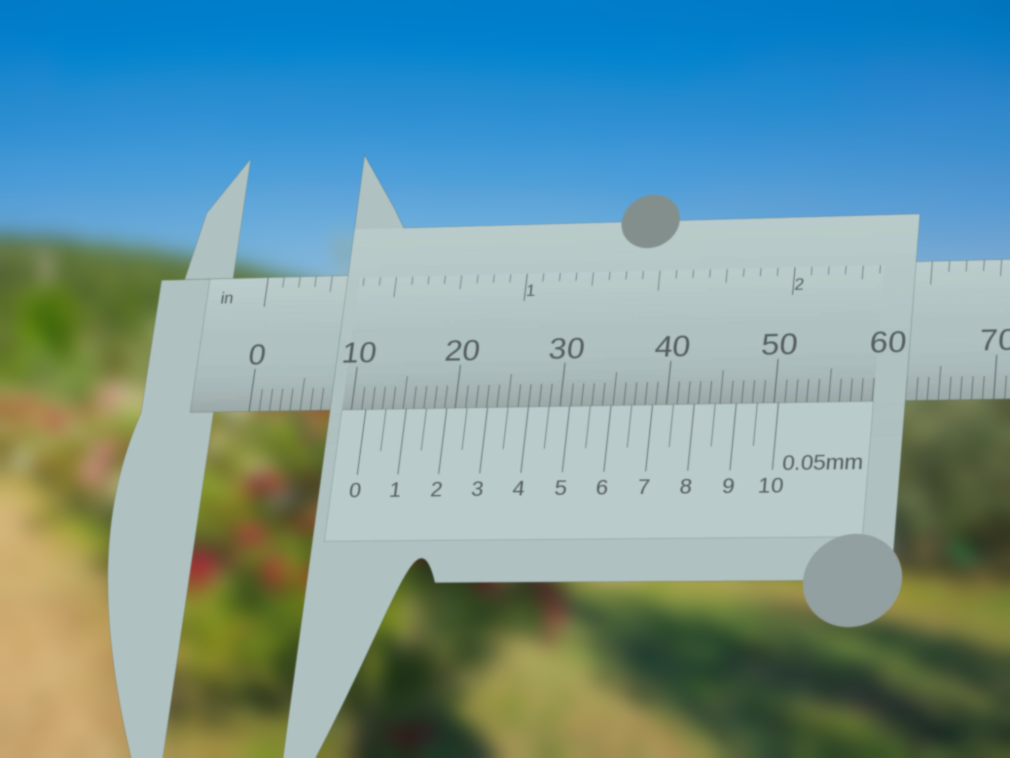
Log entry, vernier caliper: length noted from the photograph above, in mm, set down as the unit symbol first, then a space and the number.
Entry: mm 11.4
